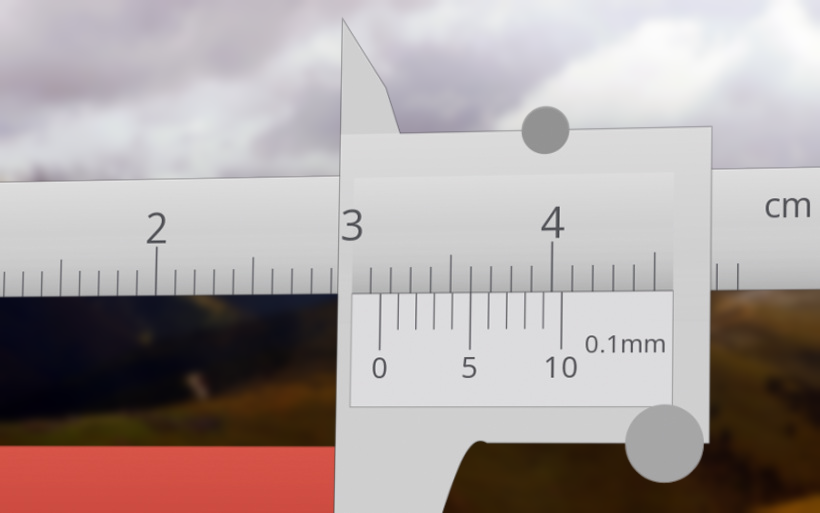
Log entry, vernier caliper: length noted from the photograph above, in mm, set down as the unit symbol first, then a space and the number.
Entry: mm 31.5
